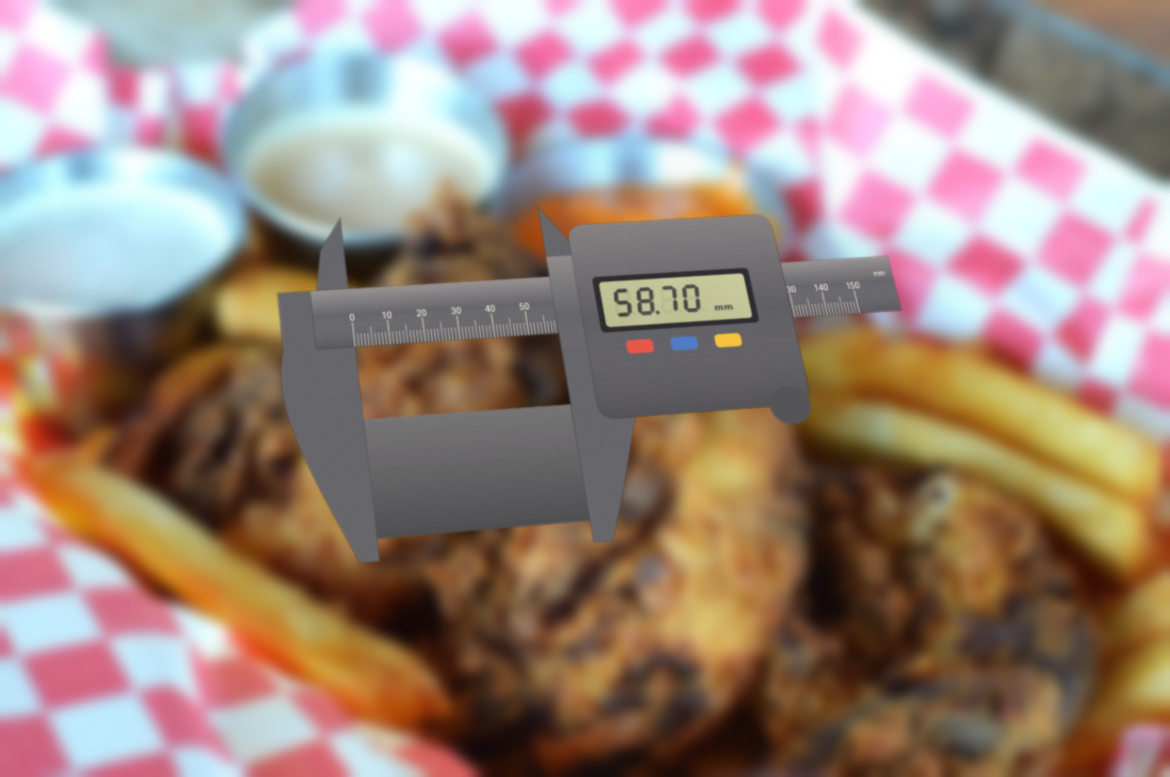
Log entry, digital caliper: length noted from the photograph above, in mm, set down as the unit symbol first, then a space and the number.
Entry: mm 58.70
